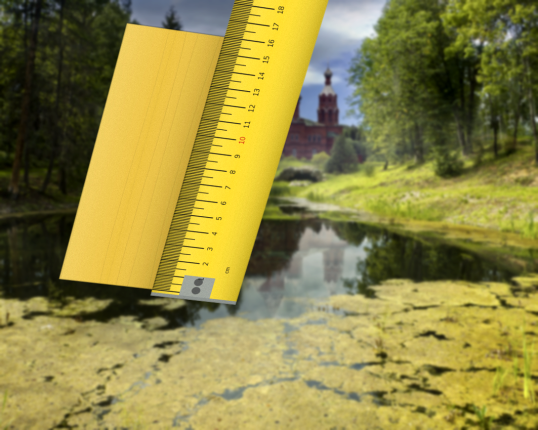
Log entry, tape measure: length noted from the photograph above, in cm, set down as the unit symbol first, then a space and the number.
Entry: cm 16
